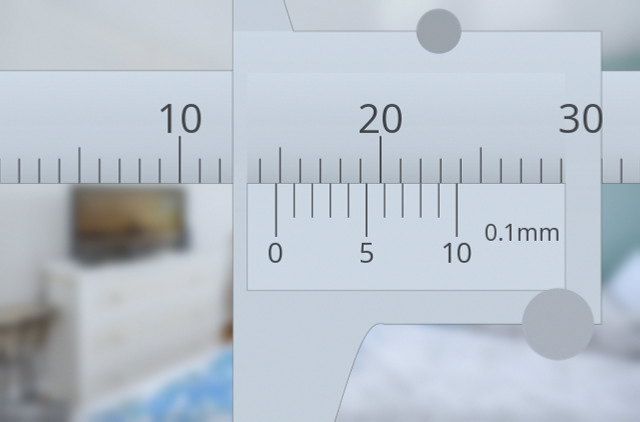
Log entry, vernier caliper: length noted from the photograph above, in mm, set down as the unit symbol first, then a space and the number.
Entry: mm 14.8
